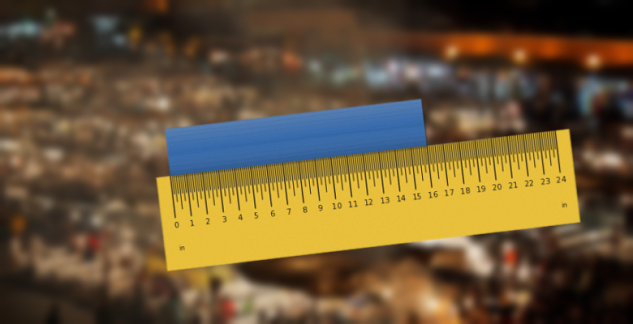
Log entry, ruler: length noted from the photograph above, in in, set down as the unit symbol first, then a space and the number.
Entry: in 16
